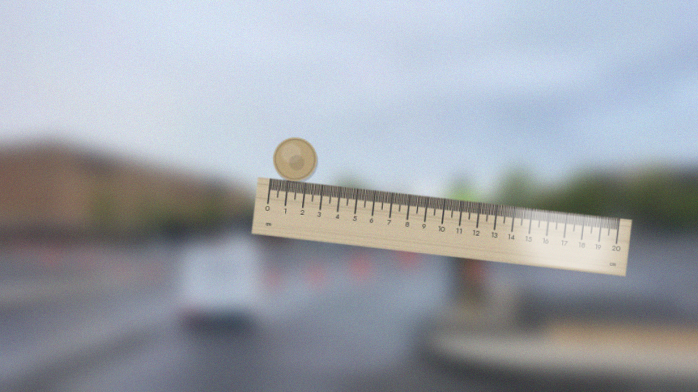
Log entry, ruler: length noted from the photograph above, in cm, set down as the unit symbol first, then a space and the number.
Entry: cm 2.5
